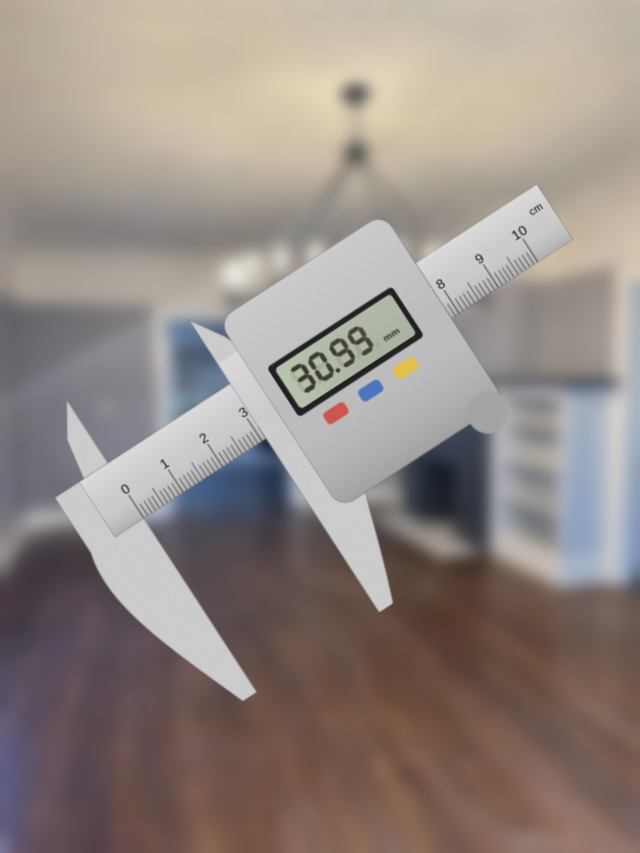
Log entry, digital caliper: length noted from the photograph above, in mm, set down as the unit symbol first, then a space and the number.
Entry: mm 30.99
